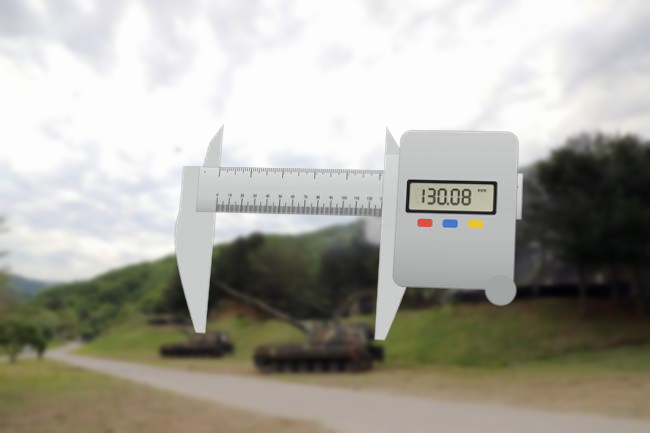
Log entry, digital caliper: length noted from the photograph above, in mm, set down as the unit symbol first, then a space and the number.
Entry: mm 130.08
